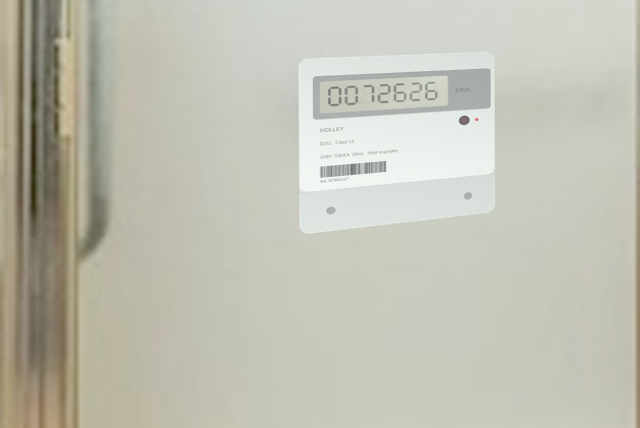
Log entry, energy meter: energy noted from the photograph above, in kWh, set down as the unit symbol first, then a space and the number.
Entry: kWh 72626
